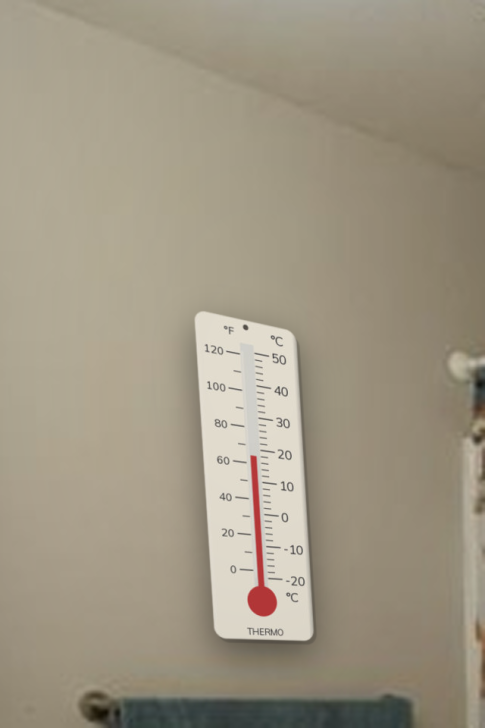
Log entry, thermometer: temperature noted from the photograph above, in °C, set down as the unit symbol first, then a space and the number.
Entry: °C 18
